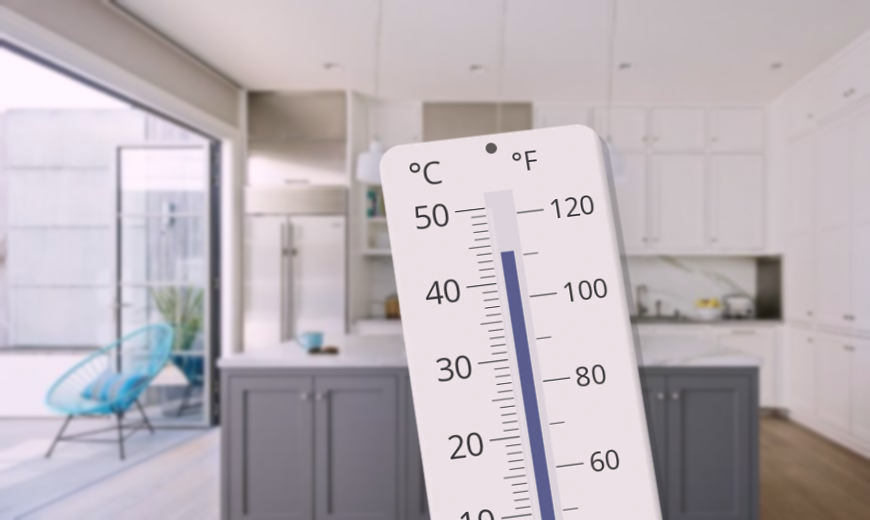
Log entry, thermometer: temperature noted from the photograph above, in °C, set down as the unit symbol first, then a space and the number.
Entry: °C 44
